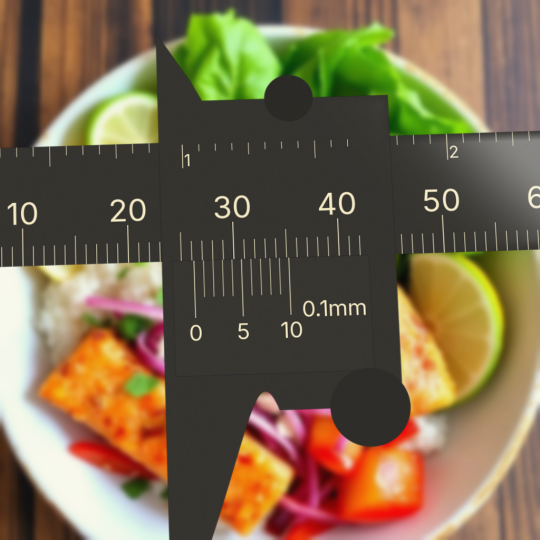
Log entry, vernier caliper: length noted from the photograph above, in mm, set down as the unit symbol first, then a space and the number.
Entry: mm 26.2
